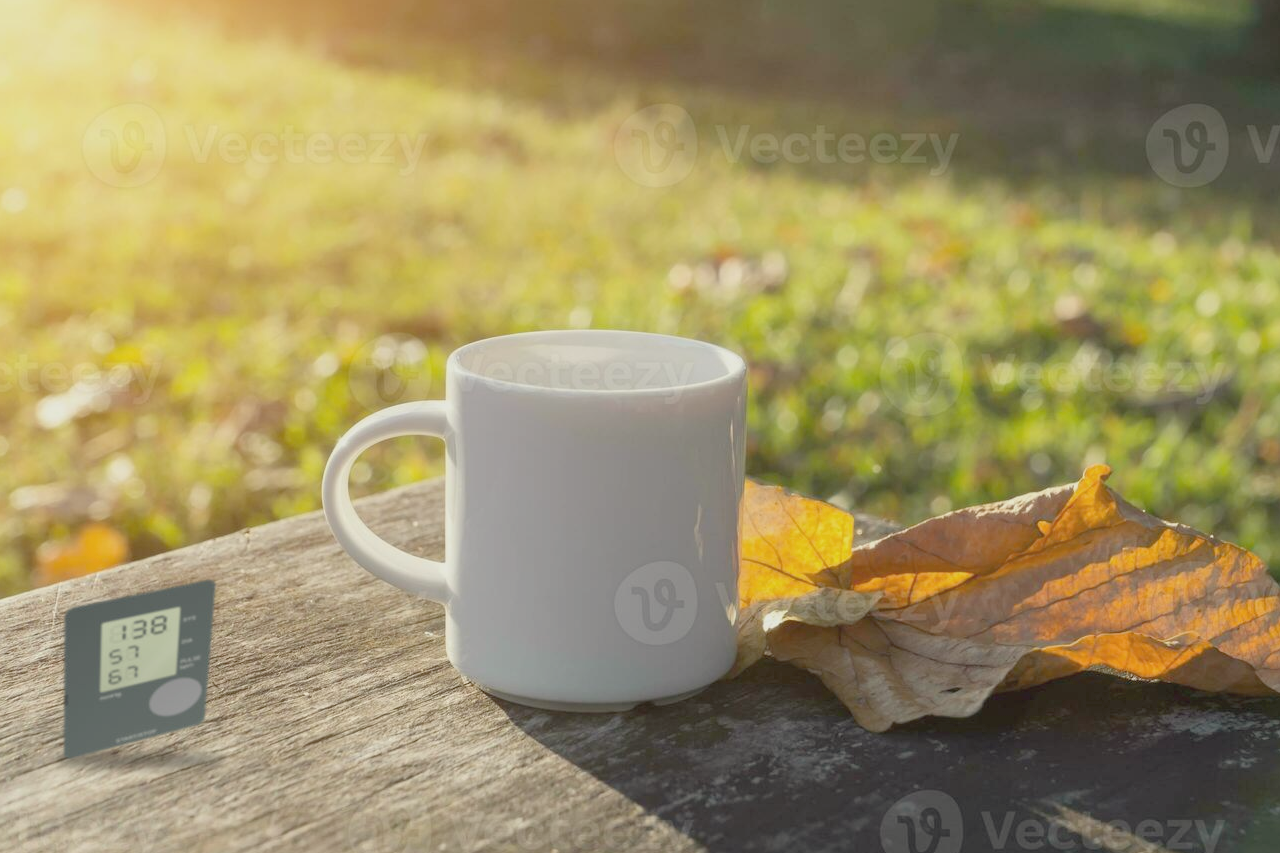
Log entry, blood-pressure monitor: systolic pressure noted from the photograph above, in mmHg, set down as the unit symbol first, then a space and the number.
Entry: mmHg 138
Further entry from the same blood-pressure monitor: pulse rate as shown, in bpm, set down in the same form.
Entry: bpm 67
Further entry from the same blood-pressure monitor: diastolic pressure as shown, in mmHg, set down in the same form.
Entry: mmHg 57
